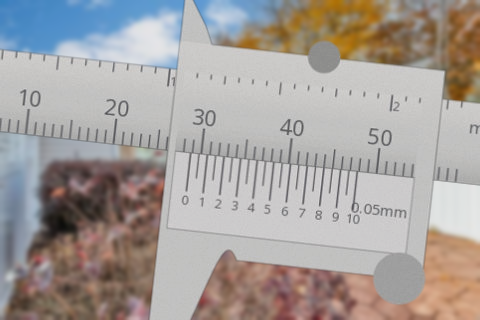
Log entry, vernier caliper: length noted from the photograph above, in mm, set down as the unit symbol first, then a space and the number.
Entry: mm 28.8
